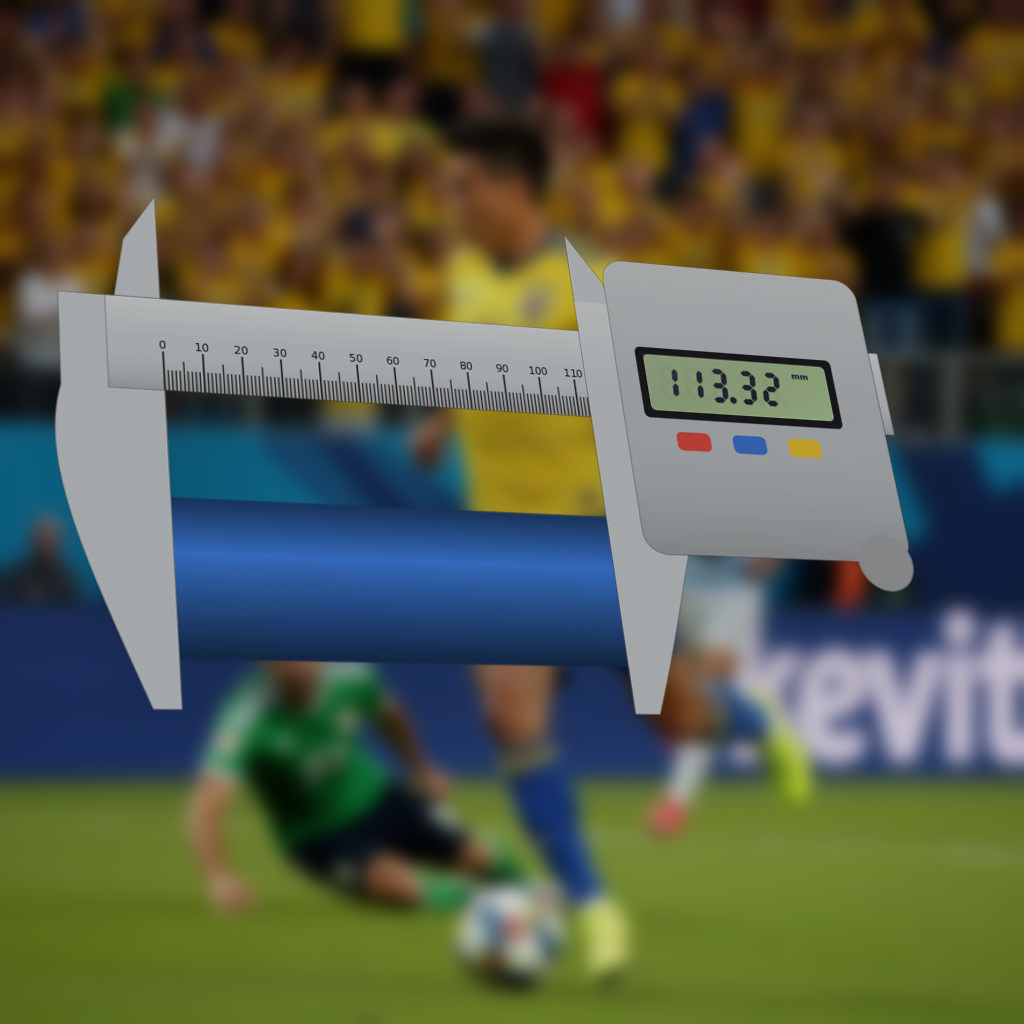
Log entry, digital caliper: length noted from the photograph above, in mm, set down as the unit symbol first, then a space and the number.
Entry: mm 113.32
